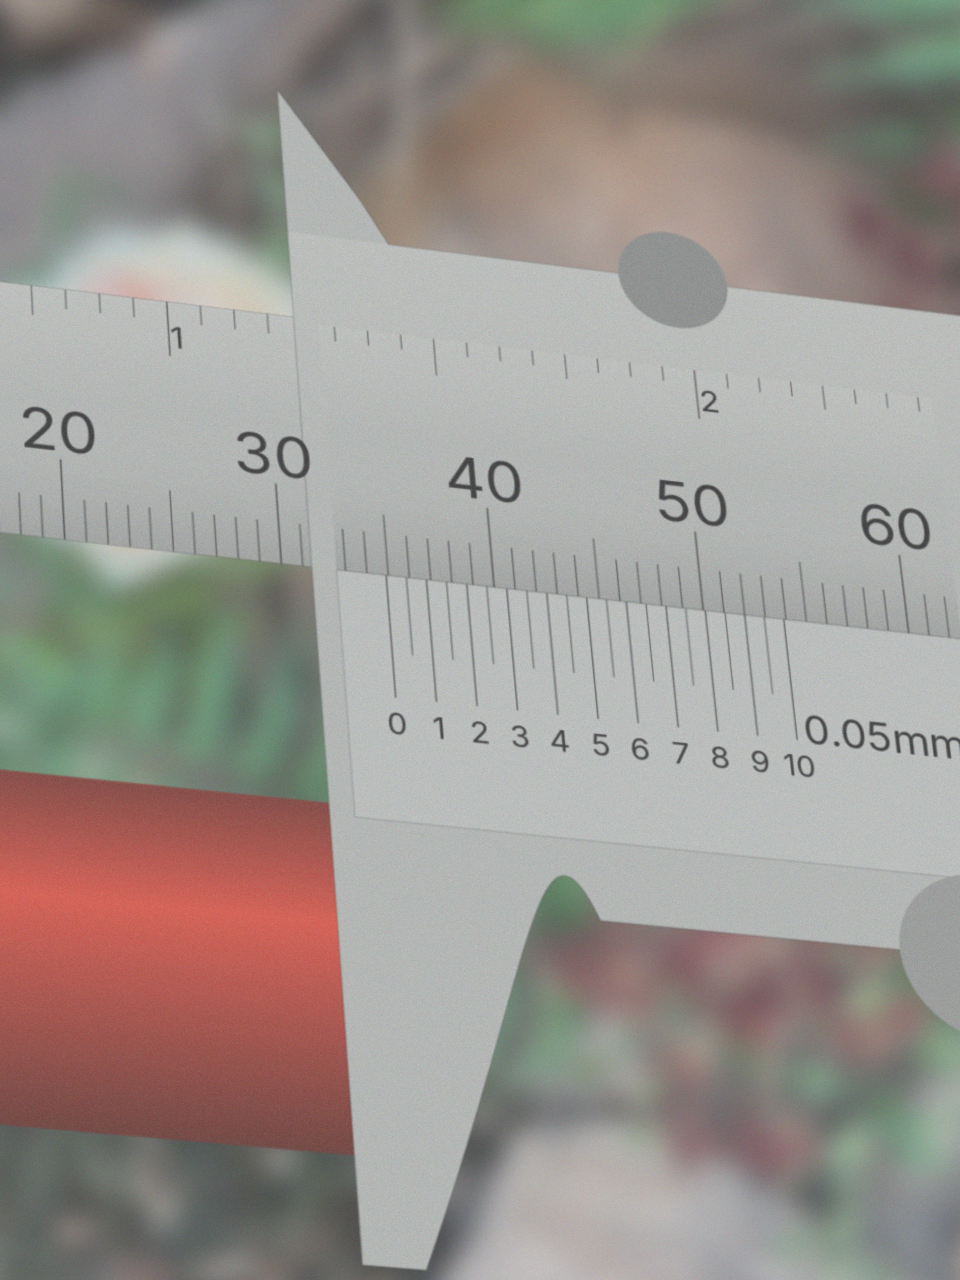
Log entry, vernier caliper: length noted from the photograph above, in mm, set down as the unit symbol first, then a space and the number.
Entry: mm 34.9
